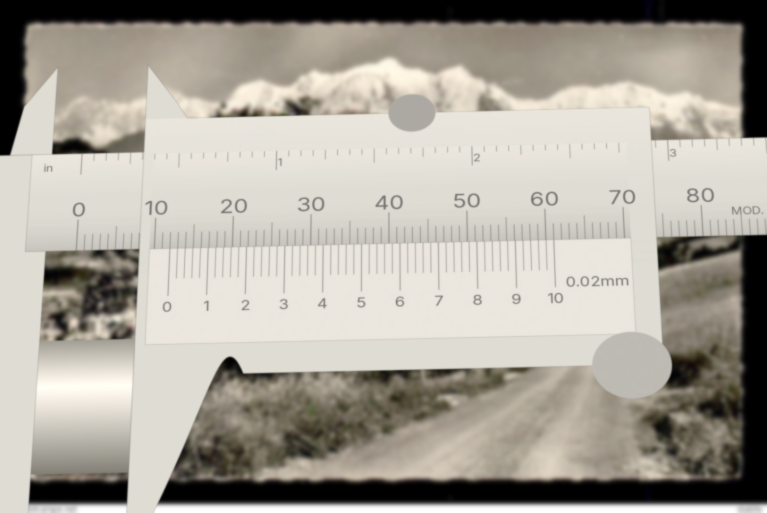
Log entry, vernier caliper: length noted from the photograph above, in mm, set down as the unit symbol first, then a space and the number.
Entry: mm 12.0
